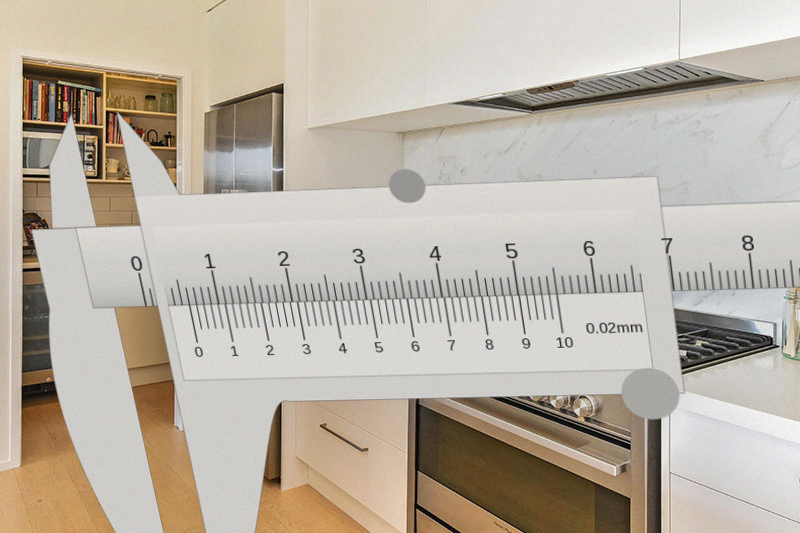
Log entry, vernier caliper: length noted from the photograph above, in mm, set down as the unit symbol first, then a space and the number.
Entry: mm 6.0
